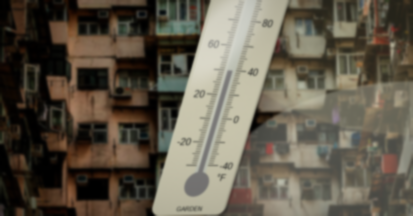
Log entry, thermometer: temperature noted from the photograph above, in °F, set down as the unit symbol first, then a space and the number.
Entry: °F 40
